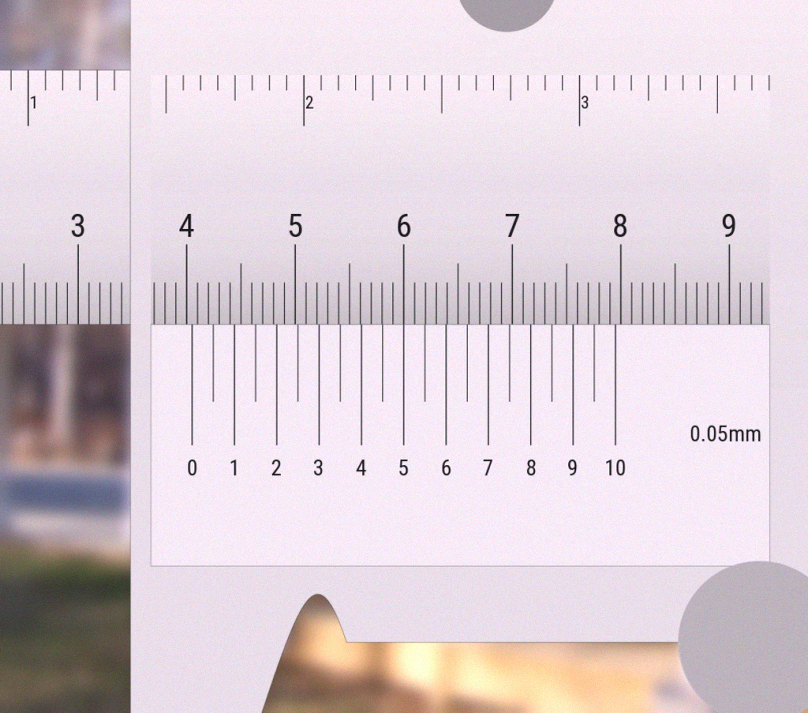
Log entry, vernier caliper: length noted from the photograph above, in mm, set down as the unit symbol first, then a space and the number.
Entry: mm 40.5
